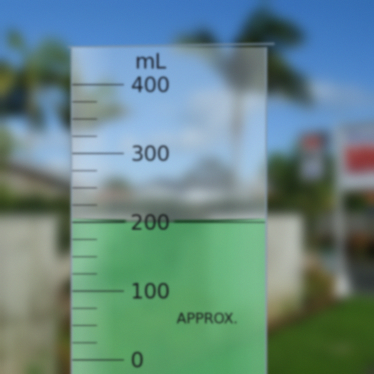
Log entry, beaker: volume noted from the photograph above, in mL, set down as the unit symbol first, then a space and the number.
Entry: mL 200
